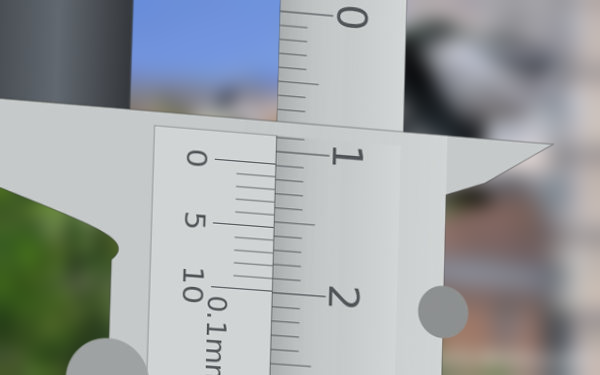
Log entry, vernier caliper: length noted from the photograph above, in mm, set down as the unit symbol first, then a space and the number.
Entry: mm 10.9
